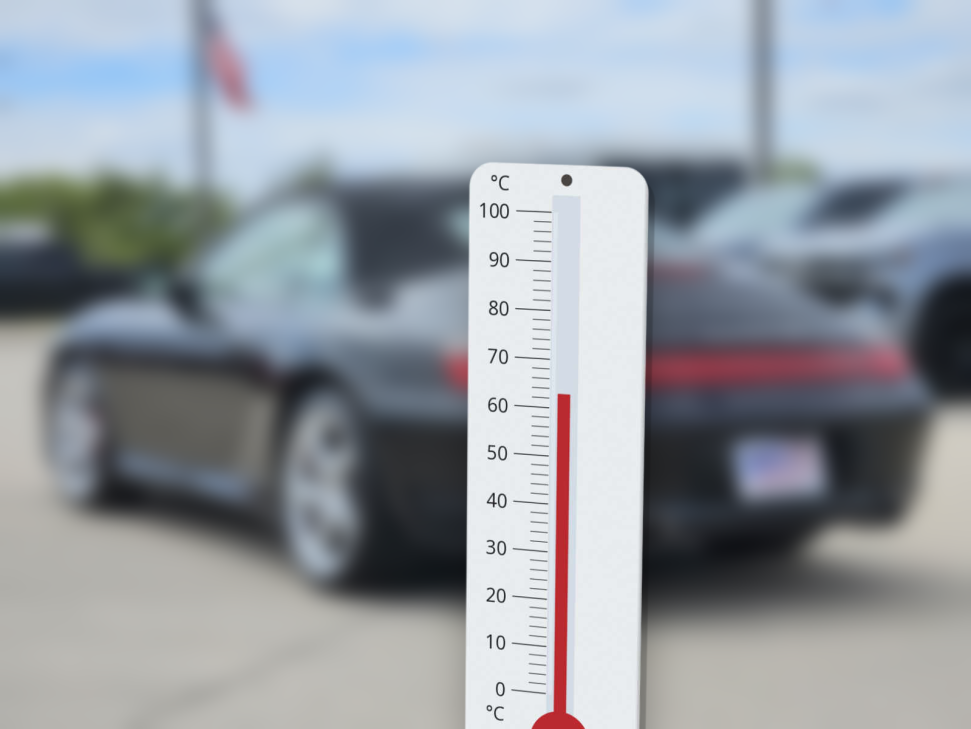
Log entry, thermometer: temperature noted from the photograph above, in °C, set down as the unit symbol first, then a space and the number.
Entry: °C 63
